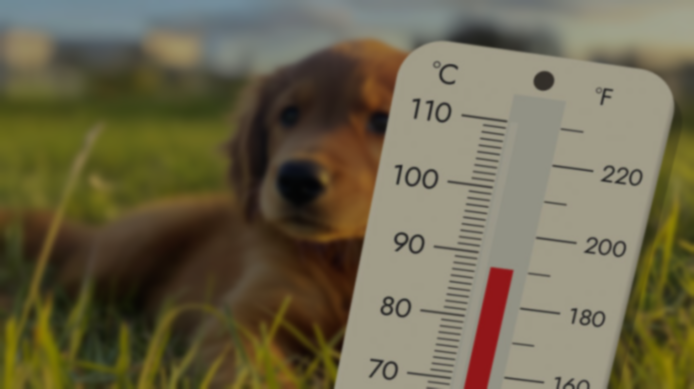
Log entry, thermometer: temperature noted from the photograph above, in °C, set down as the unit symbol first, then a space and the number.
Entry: °C 88
